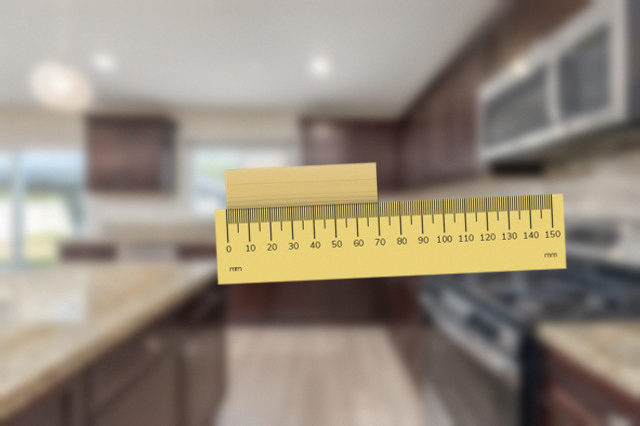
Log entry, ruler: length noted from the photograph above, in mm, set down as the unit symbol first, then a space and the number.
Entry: mm 70
